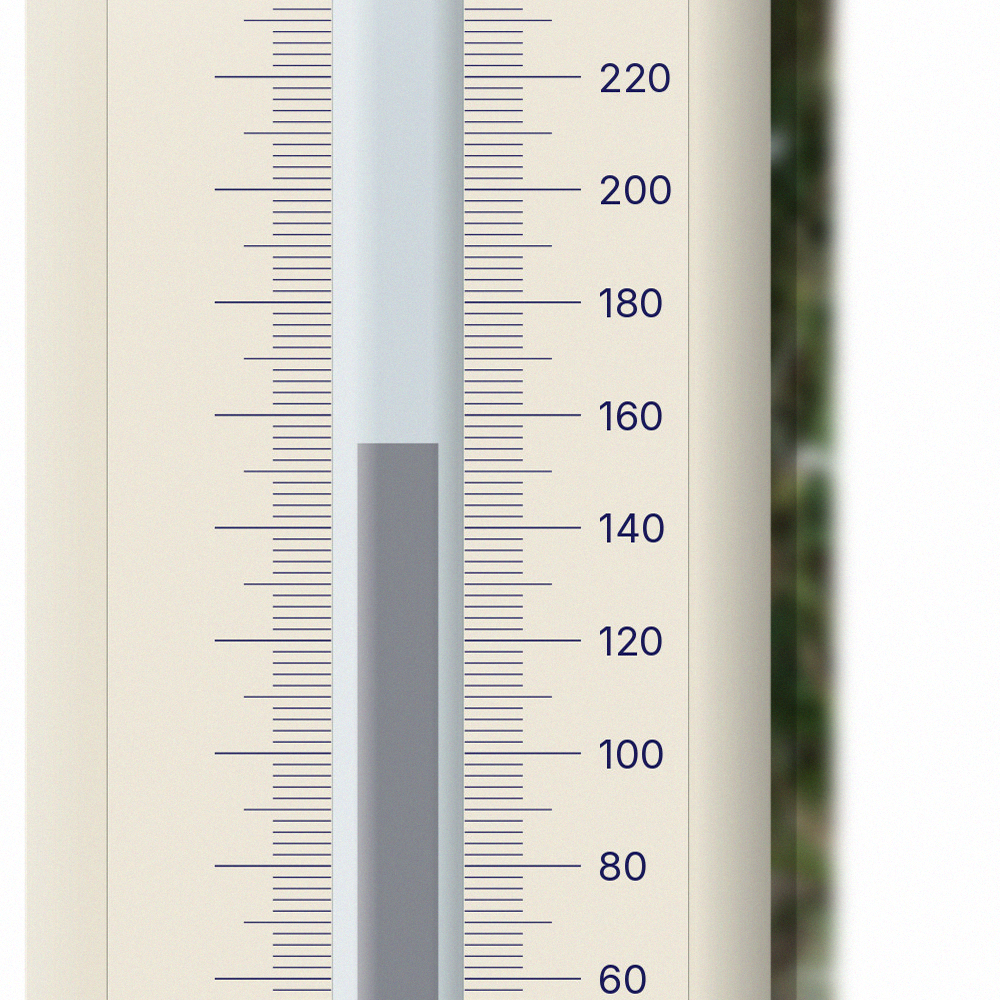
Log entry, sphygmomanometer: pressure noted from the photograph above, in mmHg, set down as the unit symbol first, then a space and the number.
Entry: mmHg 155
